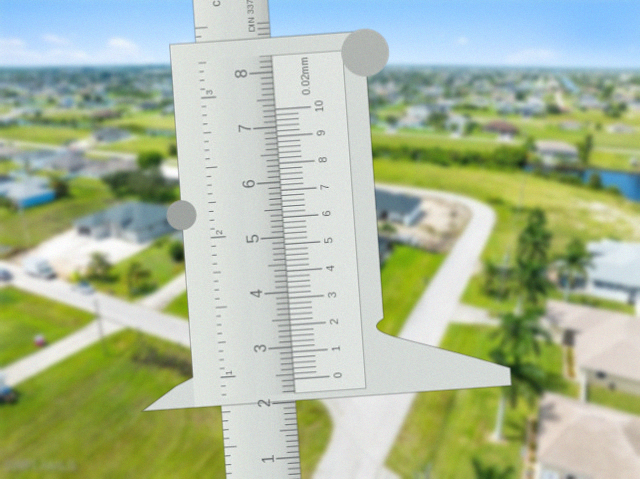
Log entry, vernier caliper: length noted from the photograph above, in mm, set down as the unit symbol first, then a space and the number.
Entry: mm 24.2
